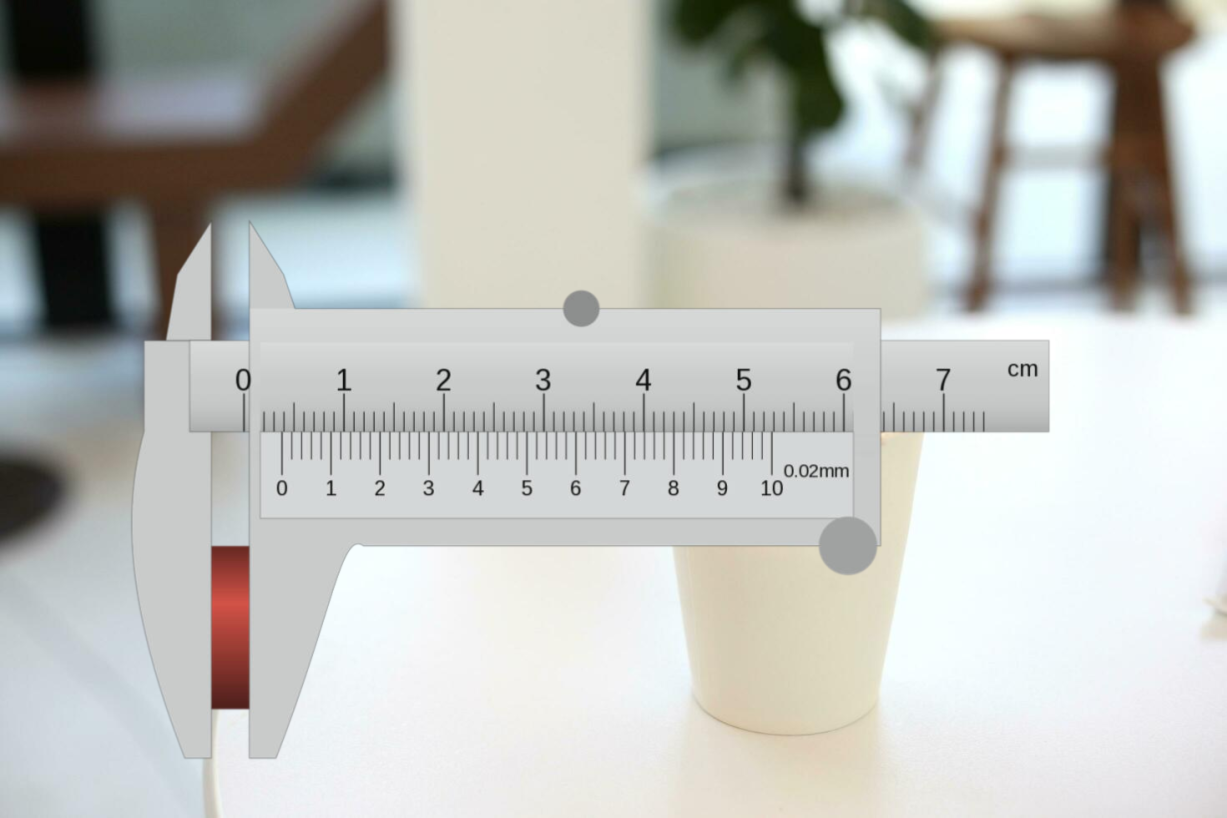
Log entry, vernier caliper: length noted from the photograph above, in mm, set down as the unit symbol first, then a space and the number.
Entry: mm 3.8
